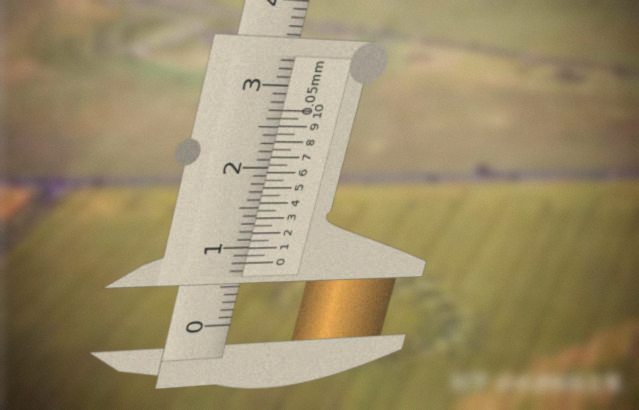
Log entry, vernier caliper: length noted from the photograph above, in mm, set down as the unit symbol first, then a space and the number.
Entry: mm 8.0
